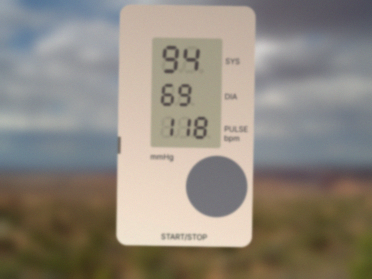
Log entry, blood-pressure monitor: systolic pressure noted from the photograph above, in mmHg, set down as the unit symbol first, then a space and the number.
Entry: mmHg 94
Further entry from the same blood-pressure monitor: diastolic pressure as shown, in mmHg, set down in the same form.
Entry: mmHg 69
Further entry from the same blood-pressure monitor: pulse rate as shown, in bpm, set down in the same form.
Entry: bpm 118
